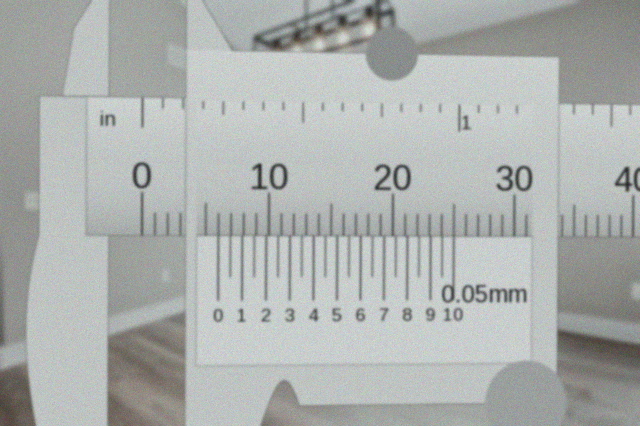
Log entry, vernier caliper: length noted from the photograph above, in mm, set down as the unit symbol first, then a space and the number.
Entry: mm 6.0
